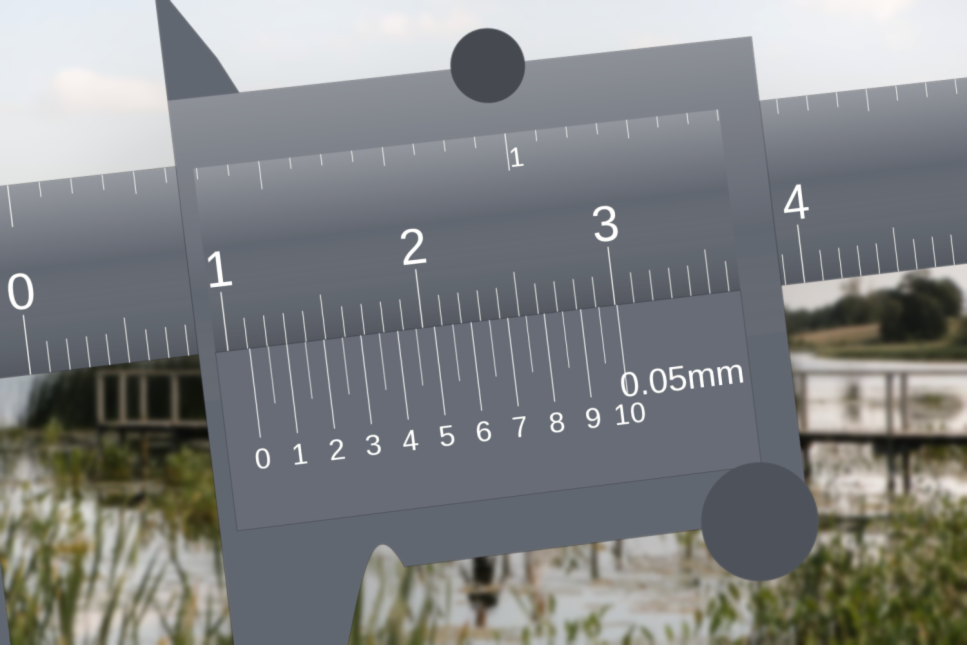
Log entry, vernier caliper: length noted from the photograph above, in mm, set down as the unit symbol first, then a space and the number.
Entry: mm 11.1
